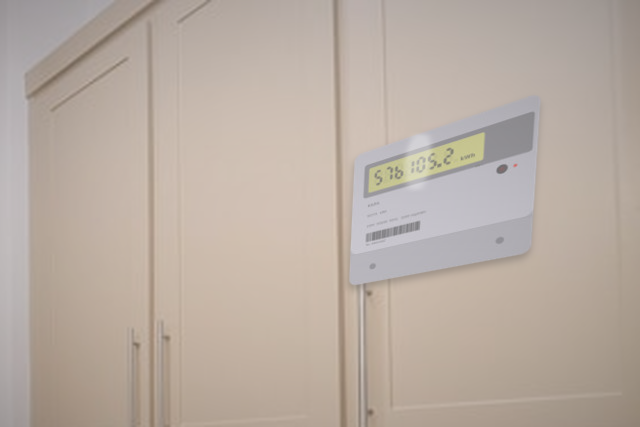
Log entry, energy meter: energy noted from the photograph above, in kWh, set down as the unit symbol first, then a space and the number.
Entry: kWh 576105.2
